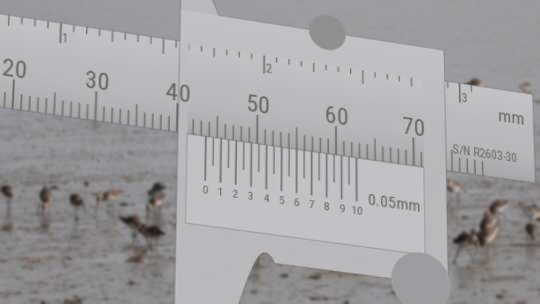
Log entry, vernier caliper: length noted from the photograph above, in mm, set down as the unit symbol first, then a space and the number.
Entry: mm 43.6
